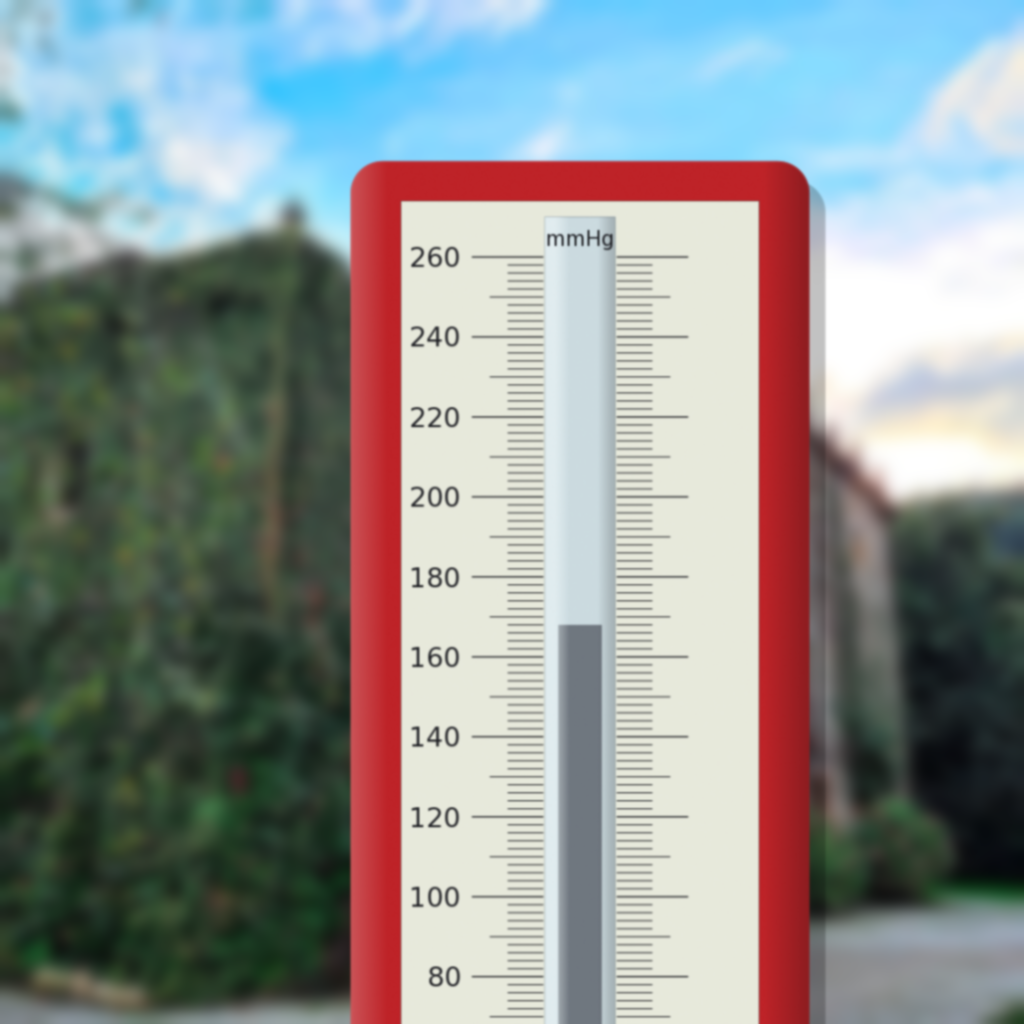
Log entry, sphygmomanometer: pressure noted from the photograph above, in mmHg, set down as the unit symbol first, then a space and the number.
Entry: mmHg 168
